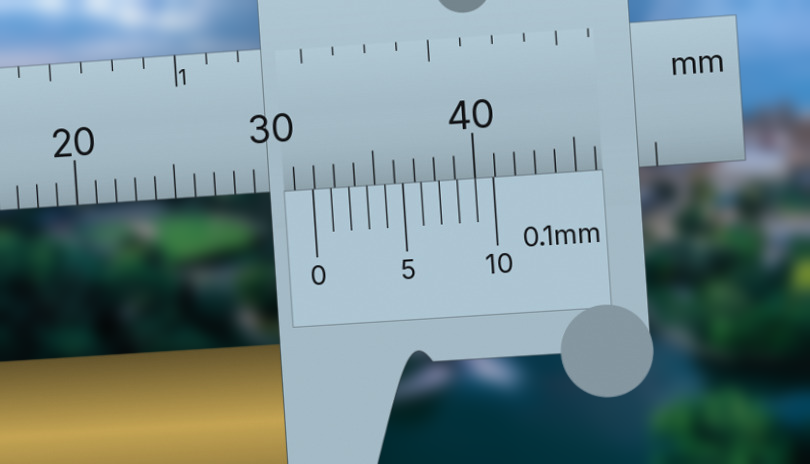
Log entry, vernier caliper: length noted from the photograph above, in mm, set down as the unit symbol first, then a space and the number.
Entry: mm 31.9
